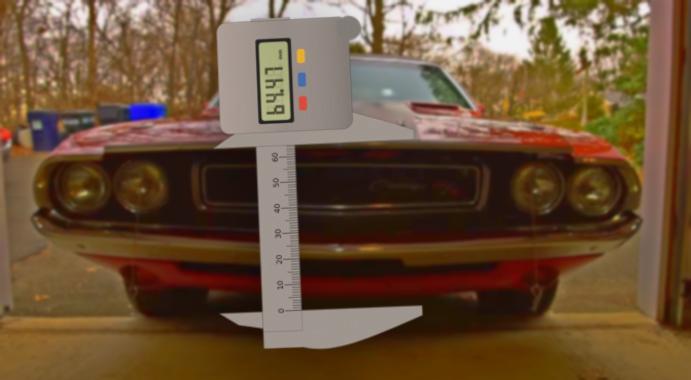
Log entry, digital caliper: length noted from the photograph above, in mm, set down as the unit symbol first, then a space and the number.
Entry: mm 64.47
